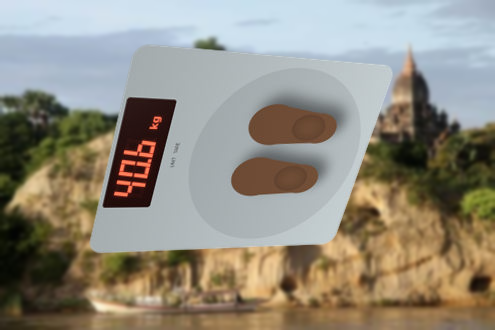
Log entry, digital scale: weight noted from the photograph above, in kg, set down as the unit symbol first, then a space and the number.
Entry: kg 40.6
